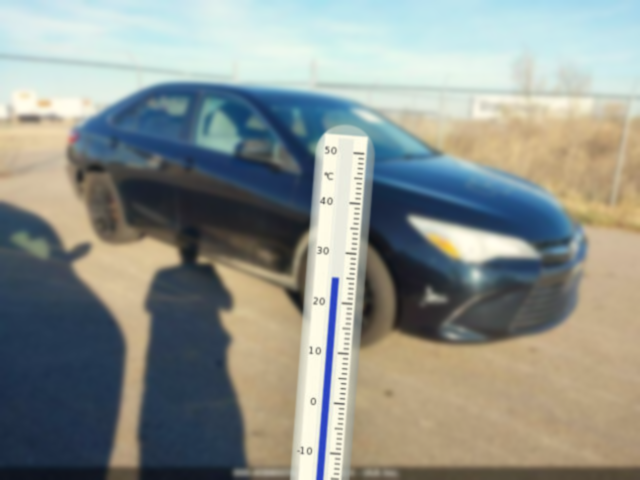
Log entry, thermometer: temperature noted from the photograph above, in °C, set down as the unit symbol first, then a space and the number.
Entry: °C 25
